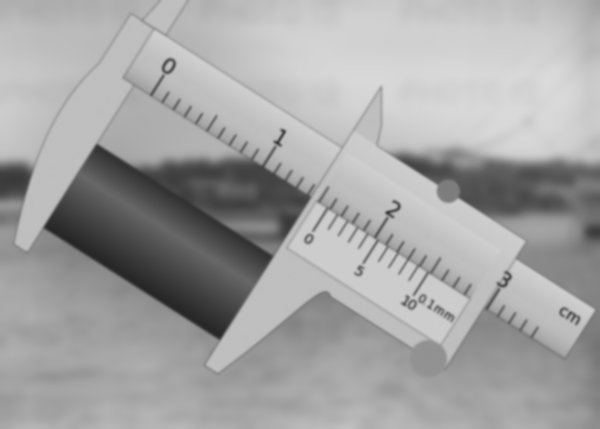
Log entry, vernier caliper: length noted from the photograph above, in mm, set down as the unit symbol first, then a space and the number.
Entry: mm 15.8
